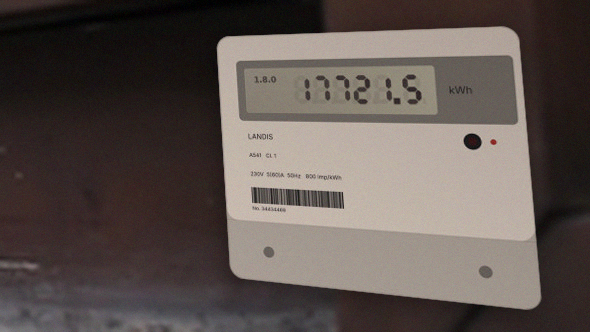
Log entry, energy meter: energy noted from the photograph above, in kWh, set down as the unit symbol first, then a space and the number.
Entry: kWh 17721.5
